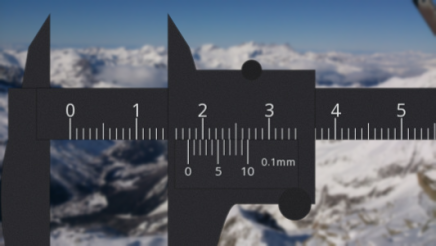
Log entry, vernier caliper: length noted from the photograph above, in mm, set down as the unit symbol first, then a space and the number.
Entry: mm 17.8
